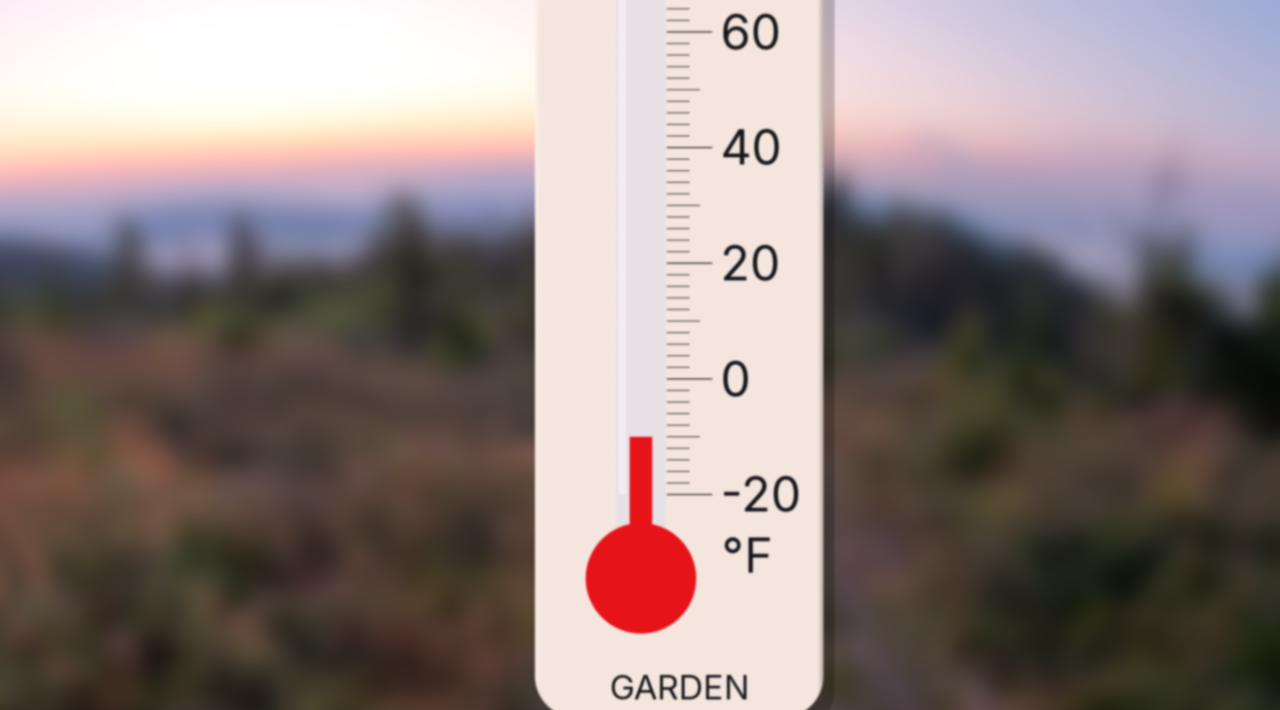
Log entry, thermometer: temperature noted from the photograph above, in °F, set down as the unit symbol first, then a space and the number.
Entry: °F -10
